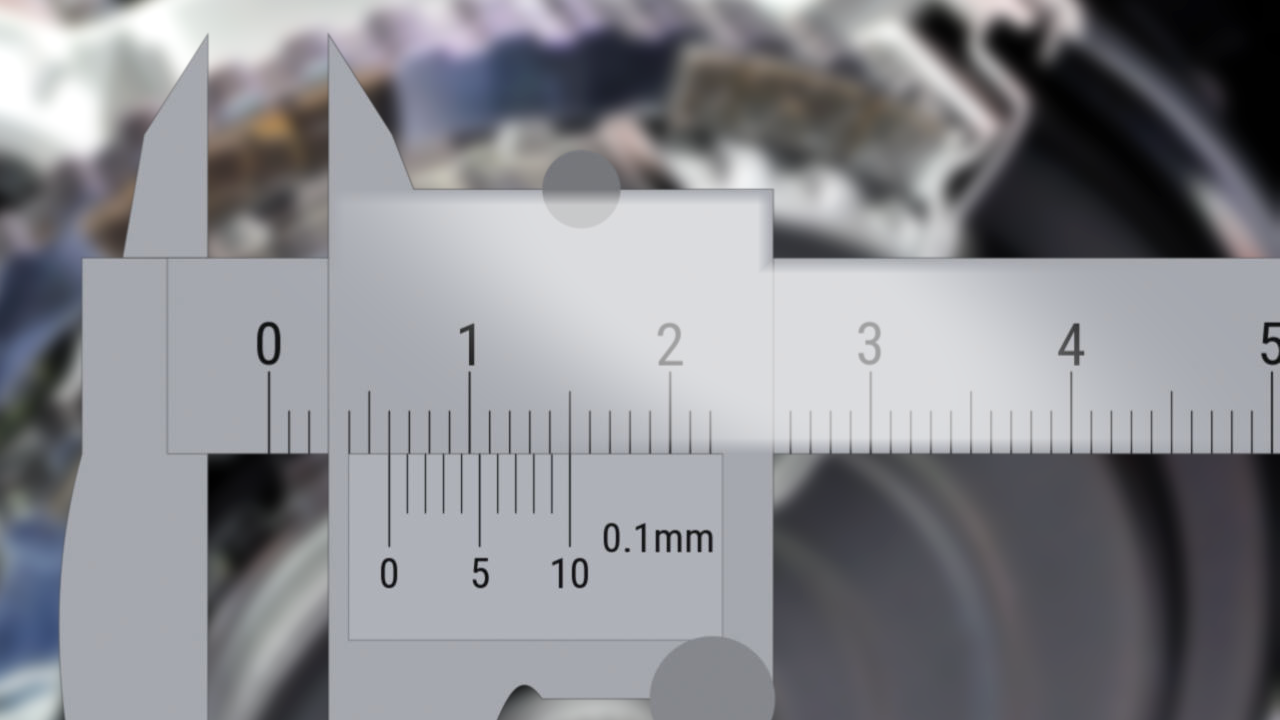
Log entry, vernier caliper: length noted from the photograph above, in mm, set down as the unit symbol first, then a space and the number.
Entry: mm 6.0
